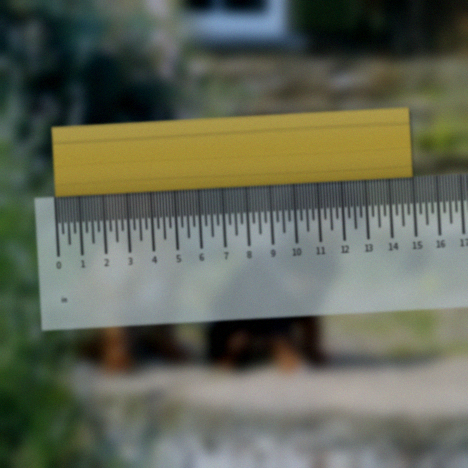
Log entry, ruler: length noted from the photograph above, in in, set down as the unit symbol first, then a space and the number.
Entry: in 15
